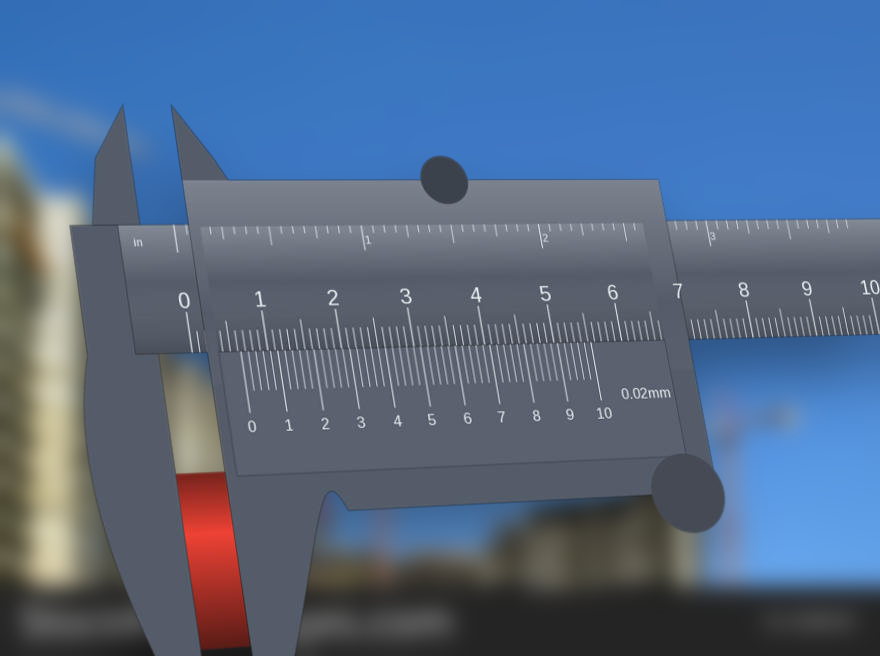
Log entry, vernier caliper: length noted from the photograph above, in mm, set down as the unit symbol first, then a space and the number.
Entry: mm 6.4
